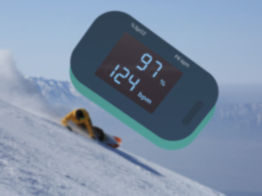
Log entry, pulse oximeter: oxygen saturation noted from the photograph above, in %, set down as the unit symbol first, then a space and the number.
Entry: % 97
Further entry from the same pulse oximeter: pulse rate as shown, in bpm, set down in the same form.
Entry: bpm 124
